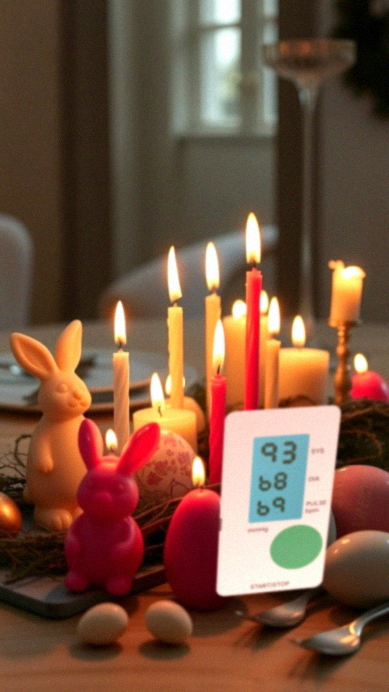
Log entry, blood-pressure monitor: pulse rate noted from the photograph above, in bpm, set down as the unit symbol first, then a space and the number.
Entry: bpm 69
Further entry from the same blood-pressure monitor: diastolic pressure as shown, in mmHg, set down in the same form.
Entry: mmHg 68
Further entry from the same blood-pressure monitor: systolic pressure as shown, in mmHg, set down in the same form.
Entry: mmHg 93
